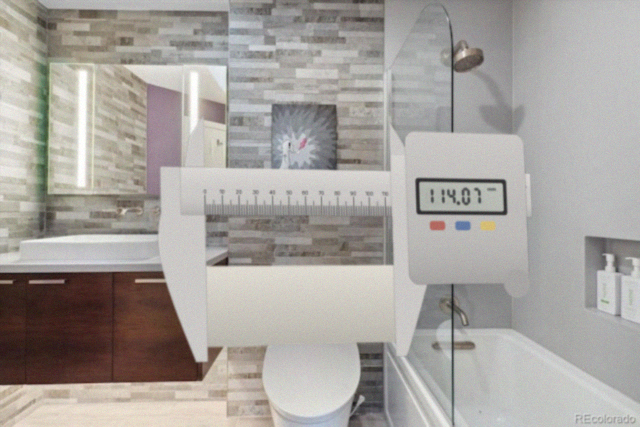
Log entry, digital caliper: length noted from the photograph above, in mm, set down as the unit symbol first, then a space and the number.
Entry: mm 114.07
